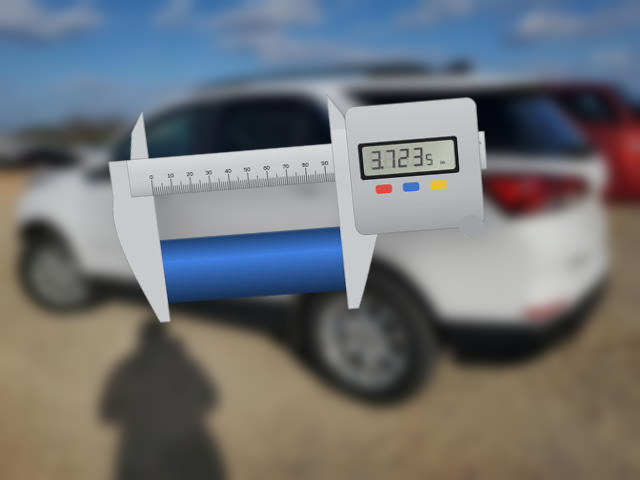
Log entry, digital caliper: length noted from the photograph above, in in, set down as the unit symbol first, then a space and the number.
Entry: in 3.7235
